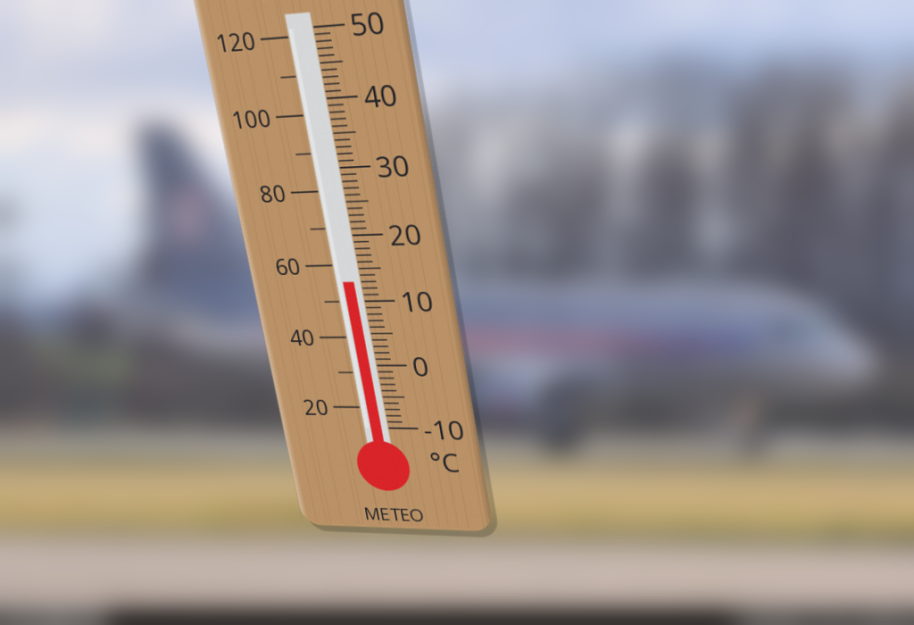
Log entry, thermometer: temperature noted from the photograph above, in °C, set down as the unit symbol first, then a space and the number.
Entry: °C 13
